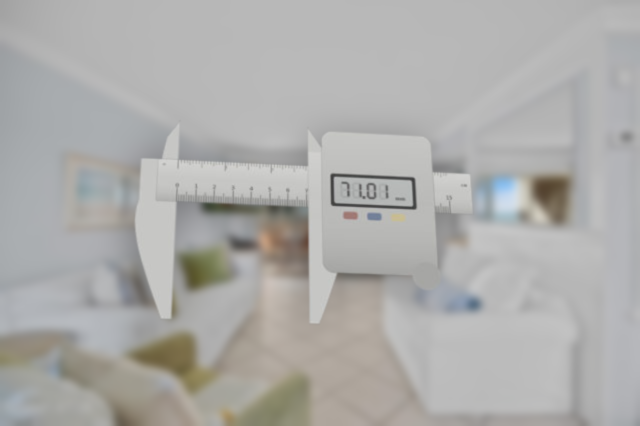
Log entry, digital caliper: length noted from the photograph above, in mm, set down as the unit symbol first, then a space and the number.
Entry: mm 71.01
